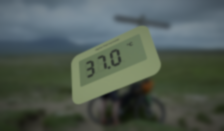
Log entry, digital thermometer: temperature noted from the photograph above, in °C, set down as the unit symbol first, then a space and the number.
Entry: °C 37.0
